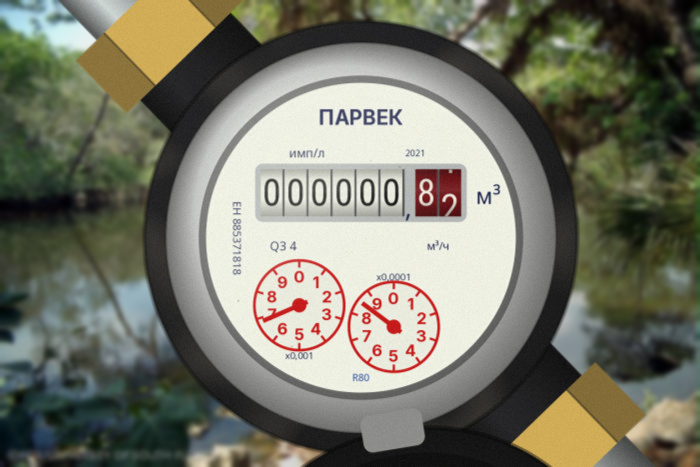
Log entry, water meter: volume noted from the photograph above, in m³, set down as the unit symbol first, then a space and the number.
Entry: m³ 0.8168
